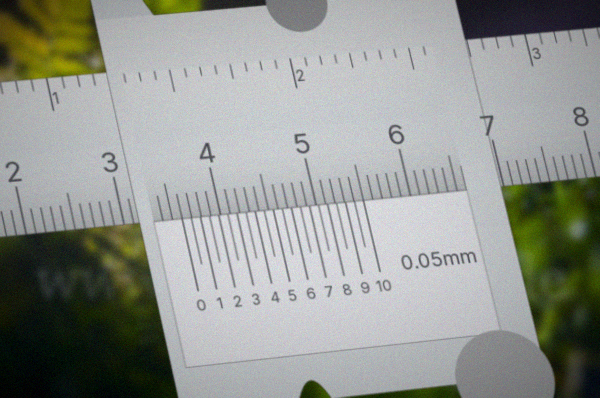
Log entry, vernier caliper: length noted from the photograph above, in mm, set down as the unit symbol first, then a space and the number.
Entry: mm 36.0
